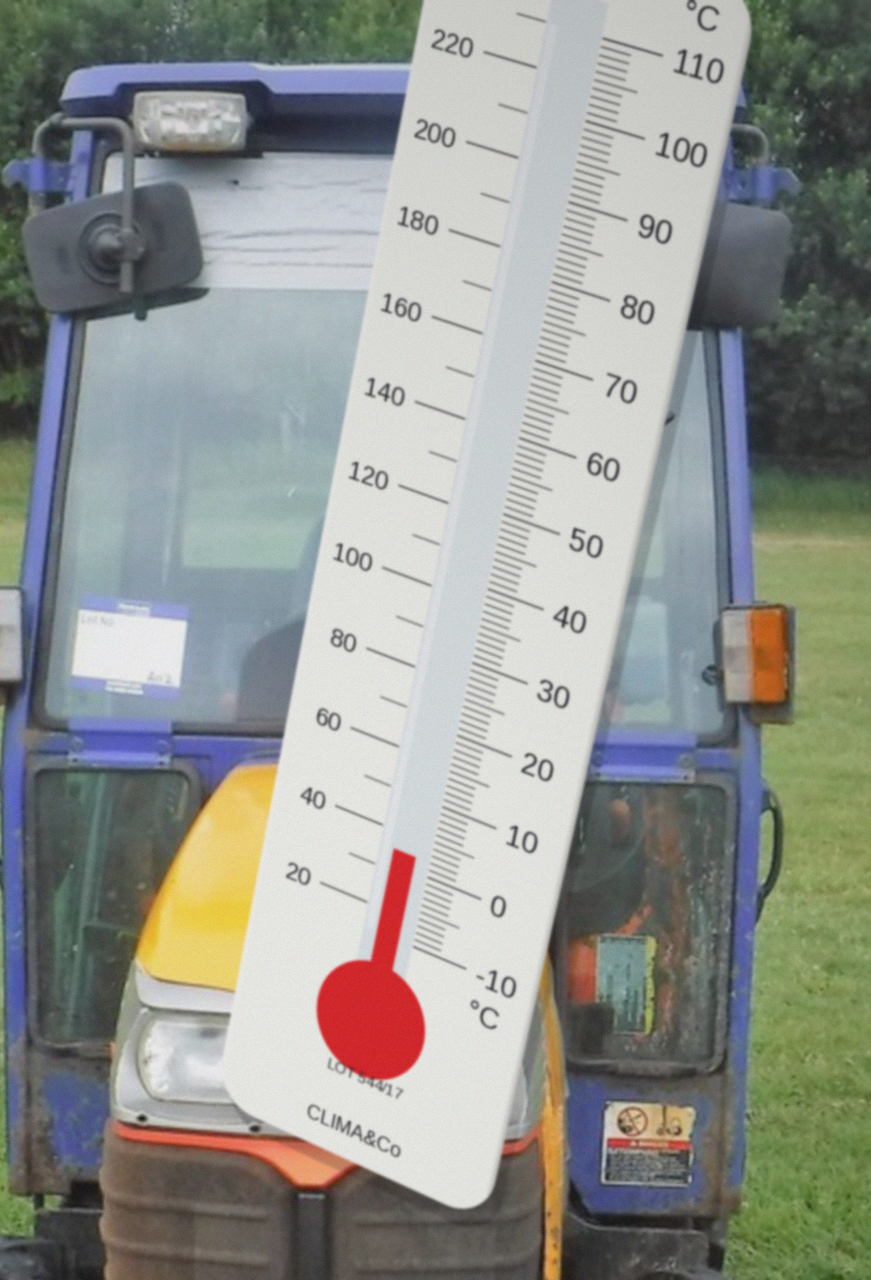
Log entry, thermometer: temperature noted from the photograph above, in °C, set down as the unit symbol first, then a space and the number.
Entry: °C 2
